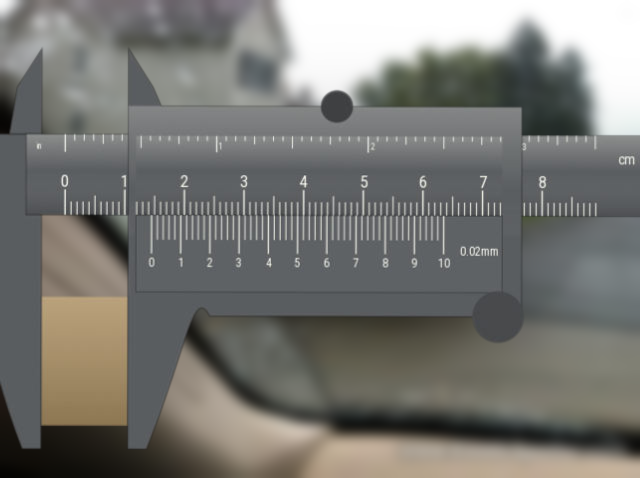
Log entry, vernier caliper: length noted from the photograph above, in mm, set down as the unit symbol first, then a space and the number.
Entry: mm 14.5
